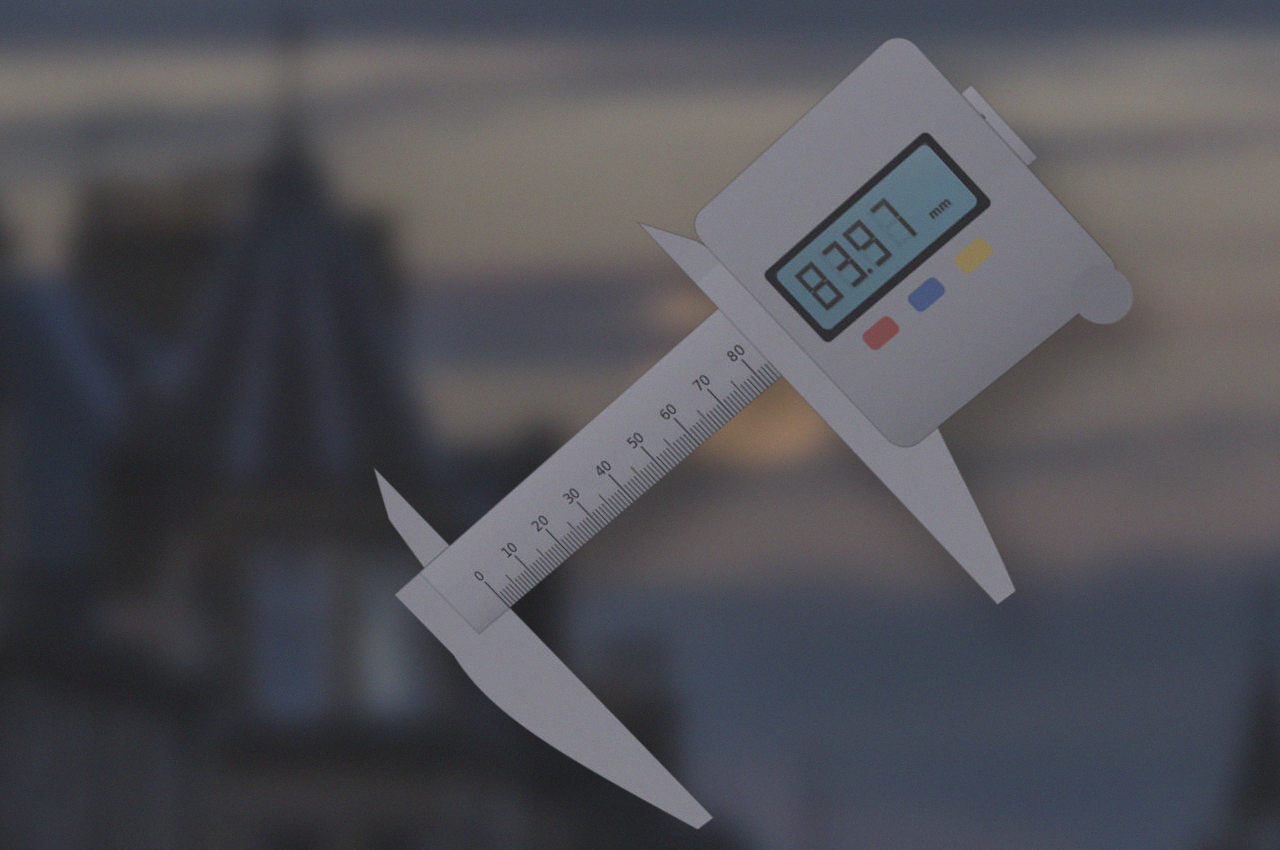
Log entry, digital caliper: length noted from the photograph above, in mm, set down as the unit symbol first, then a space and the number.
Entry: mm 83.97
